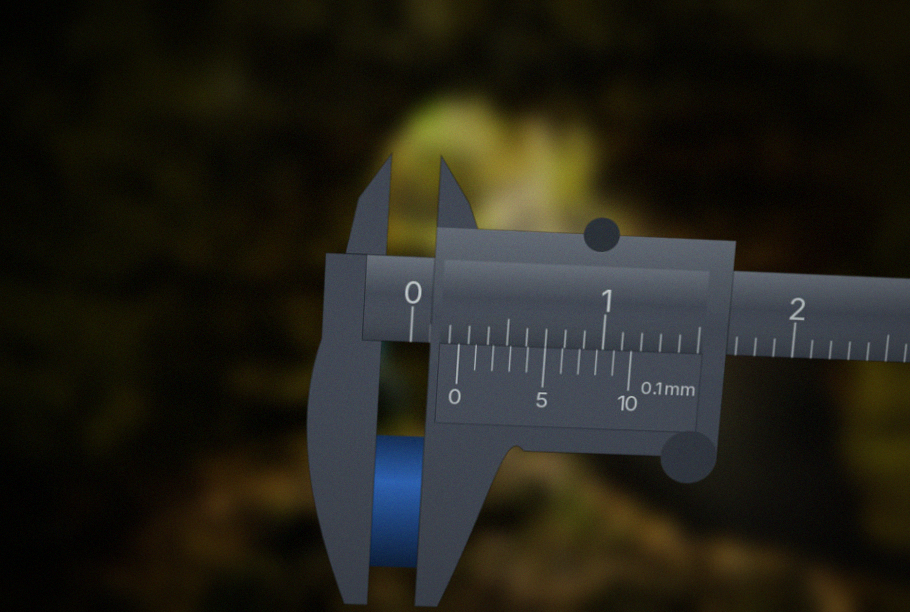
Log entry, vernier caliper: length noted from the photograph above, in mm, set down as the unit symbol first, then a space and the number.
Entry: mm 2.5
